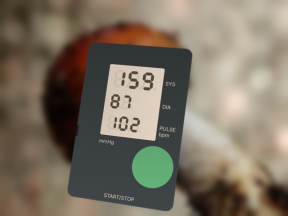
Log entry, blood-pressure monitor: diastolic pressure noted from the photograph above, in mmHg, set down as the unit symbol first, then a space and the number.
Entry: mmHg 87
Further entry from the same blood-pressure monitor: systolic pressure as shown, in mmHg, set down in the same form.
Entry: mmHg 159
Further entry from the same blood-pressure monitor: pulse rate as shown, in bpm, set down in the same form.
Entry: bpm 102
